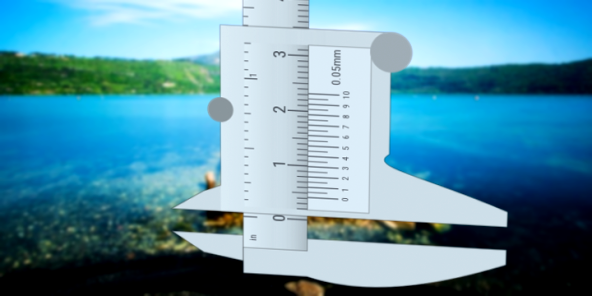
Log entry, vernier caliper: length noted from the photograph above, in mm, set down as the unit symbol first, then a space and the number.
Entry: mm 4.2
